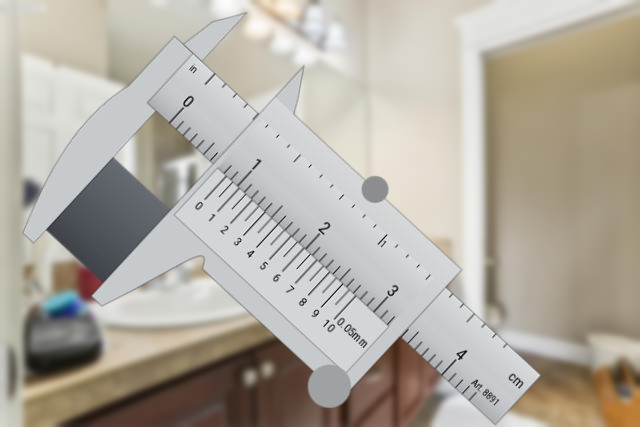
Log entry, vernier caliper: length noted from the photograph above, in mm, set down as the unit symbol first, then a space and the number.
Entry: mm 8.4
